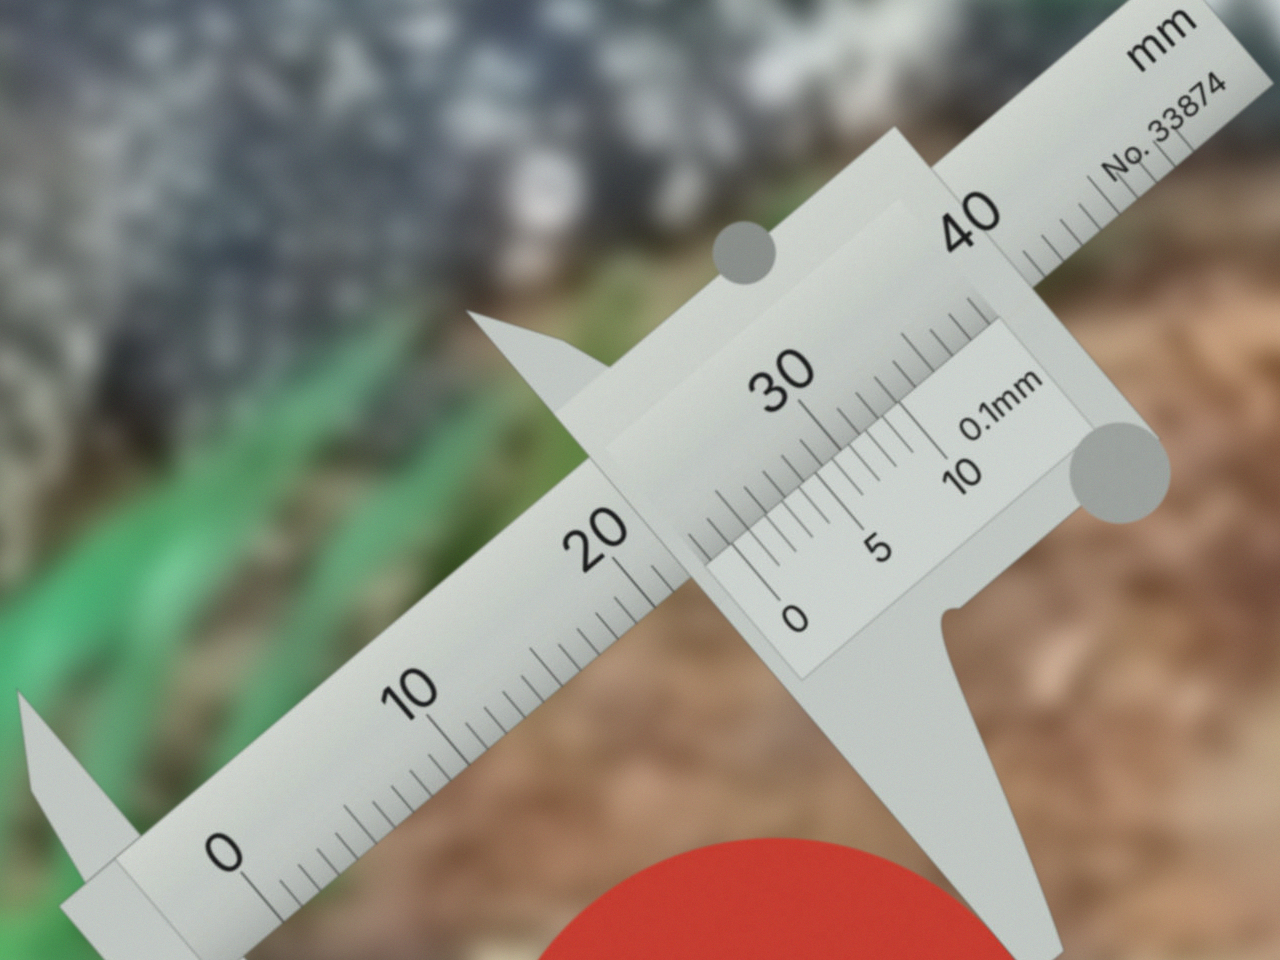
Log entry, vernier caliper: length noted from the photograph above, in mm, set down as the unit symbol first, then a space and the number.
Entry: mm 24.1
